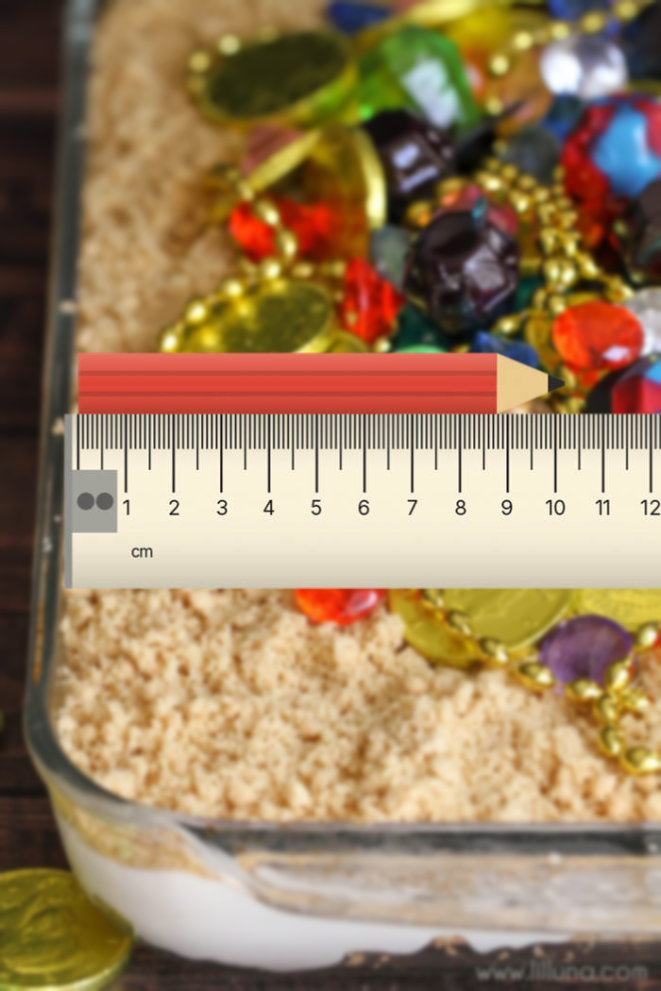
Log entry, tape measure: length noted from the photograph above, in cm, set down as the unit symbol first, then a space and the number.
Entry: cm 10.2
